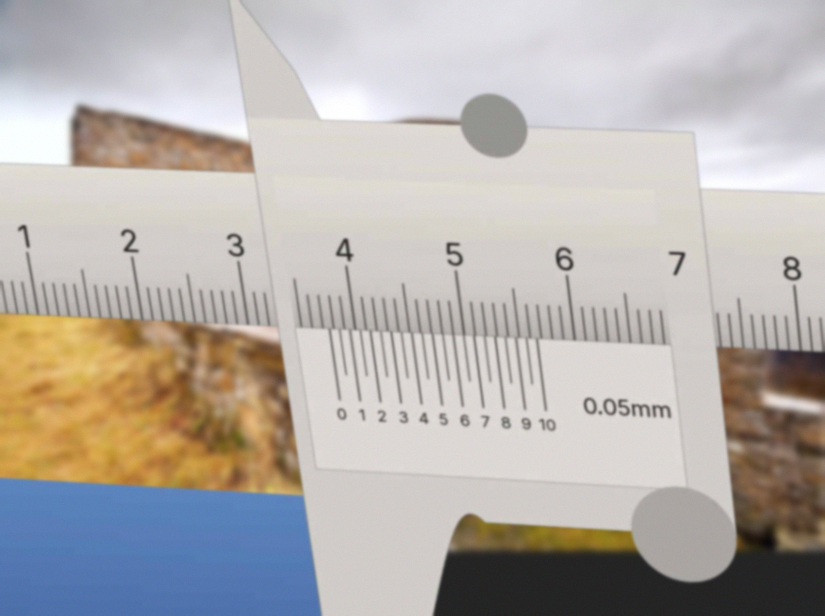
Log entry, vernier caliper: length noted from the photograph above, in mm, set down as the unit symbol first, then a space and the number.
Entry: mm 37.6
